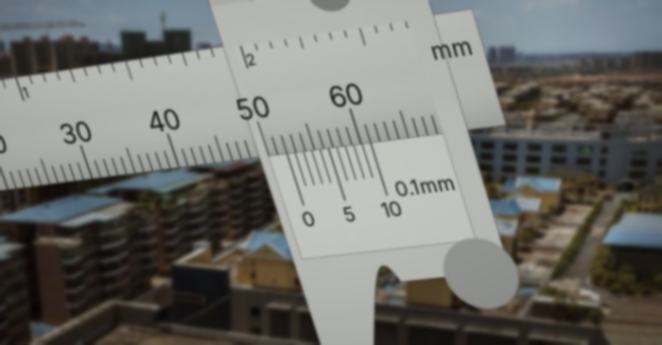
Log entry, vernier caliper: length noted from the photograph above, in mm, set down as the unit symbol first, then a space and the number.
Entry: mm 52.0
